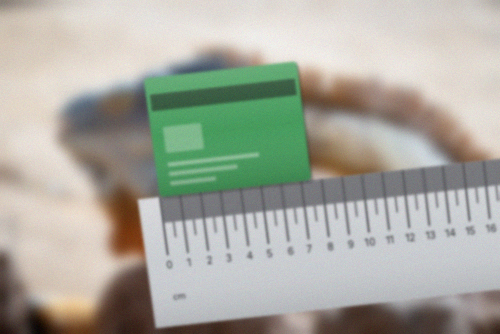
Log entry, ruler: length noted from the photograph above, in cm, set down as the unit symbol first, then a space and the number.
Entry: cm 7.5
